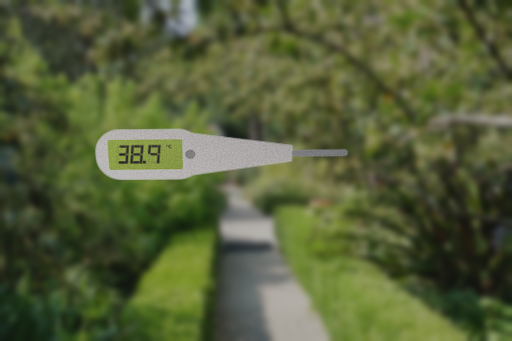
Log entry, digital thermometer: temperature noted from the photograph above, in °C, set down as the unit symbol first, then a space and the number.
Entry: °C 38.9
